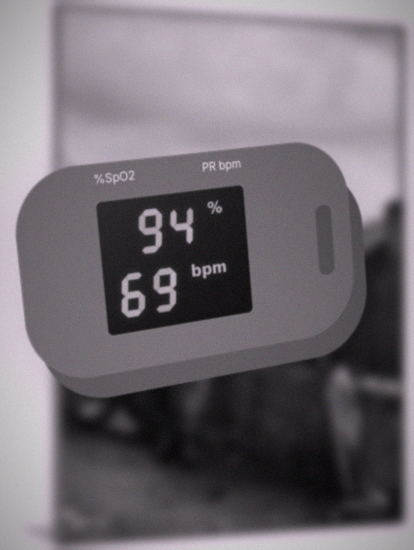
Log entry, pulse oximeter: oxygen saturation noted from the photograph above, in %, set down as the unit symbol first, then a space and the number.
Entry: % 94
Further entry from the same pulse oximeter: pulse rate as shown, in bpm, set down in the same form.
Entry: bpm 69
